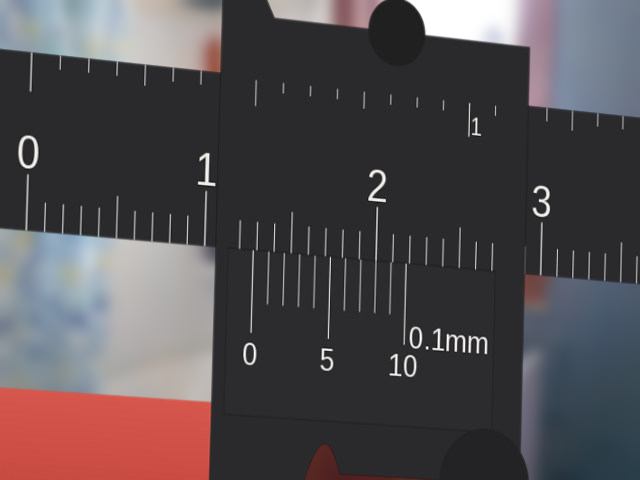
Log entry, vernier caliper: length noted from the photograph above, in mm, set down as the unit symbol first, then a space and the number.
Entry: mm 12.8
